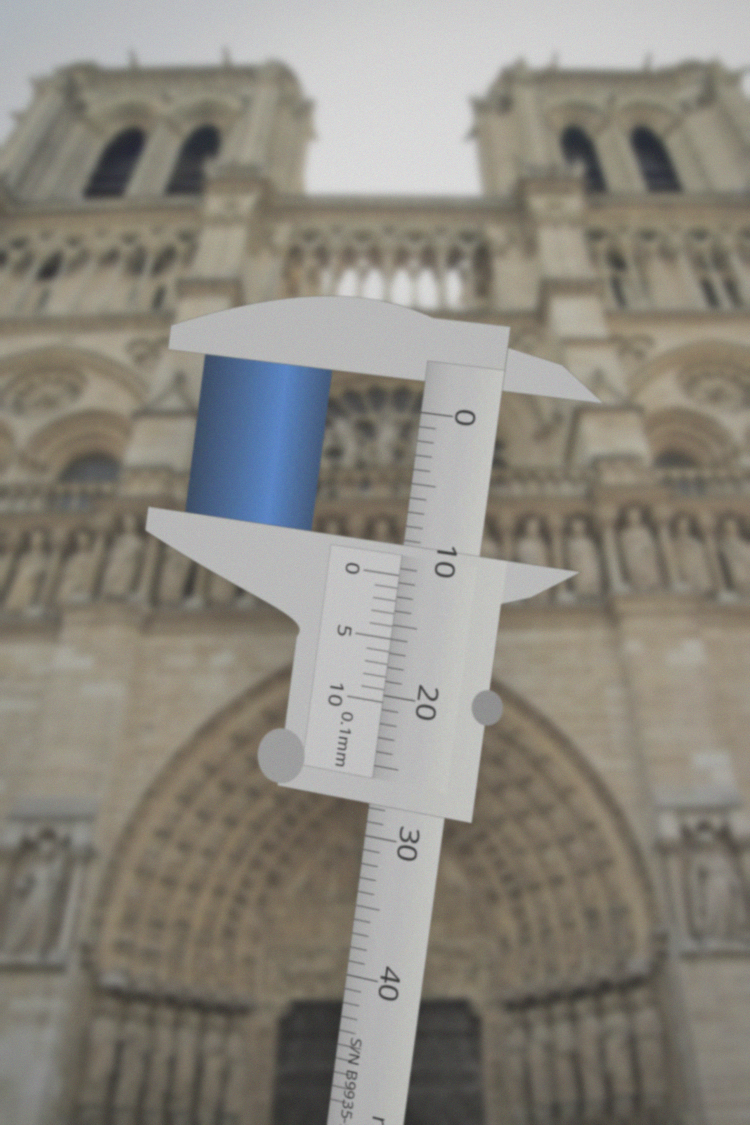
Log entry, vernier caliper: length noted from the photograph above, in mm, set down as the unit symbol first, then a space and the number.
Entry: mm 11.5
